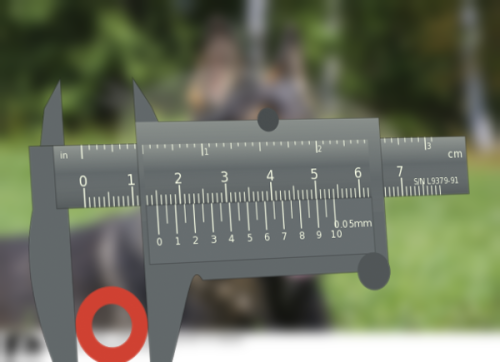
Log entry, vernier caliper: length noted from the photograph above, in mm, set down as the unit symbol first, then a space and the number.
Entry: mm 15.0
